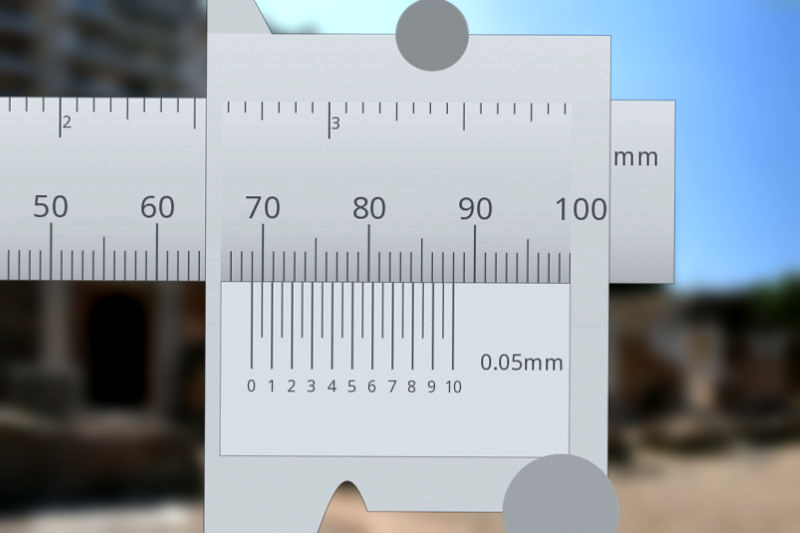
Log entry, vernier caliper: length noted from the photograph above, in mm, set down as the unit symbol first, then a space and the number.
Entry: mm 69.0
